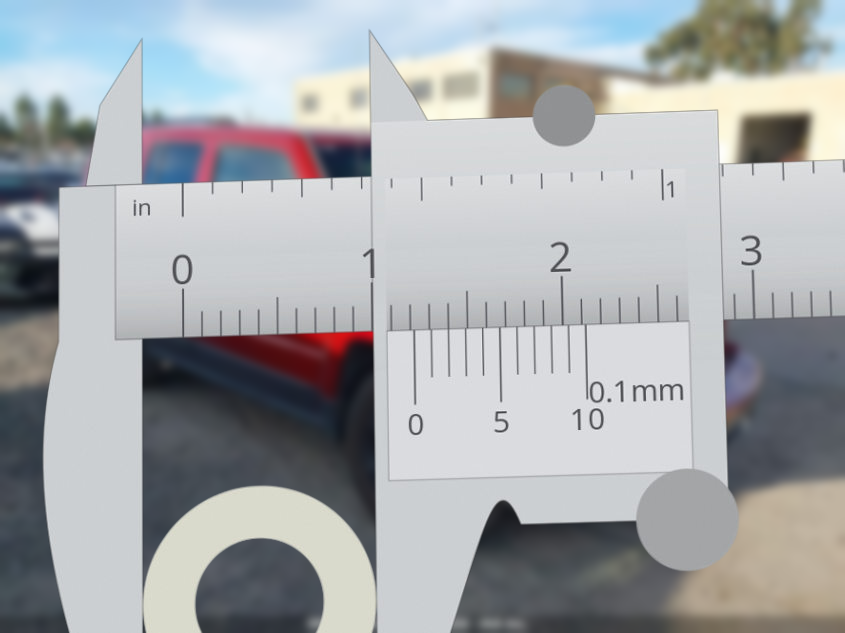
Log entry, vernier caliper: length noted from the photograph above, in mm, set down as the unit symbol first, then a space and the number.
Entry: mm 12.2
